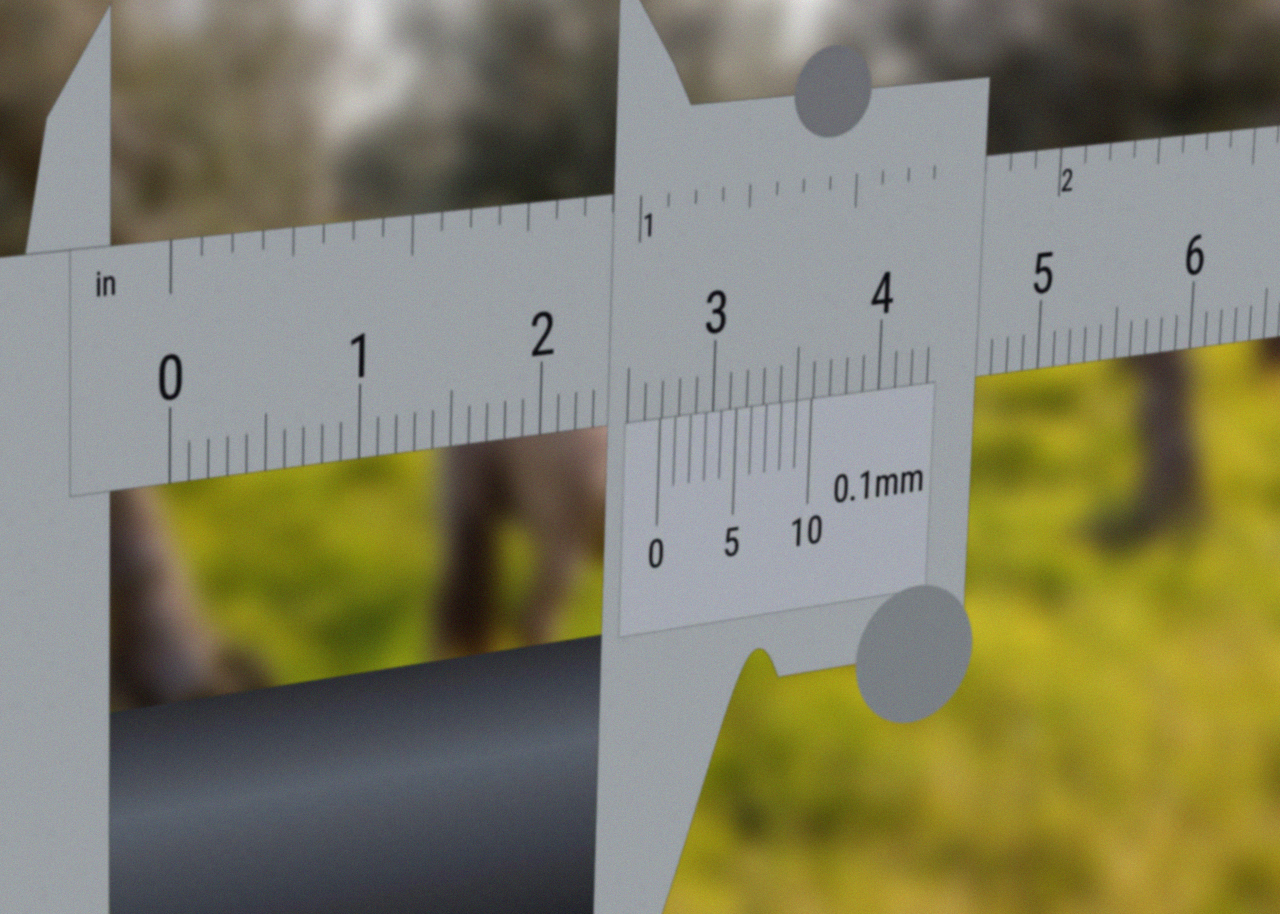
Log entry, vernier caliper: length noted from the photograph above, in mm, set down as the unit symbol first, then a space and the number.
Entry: mm 26.9
